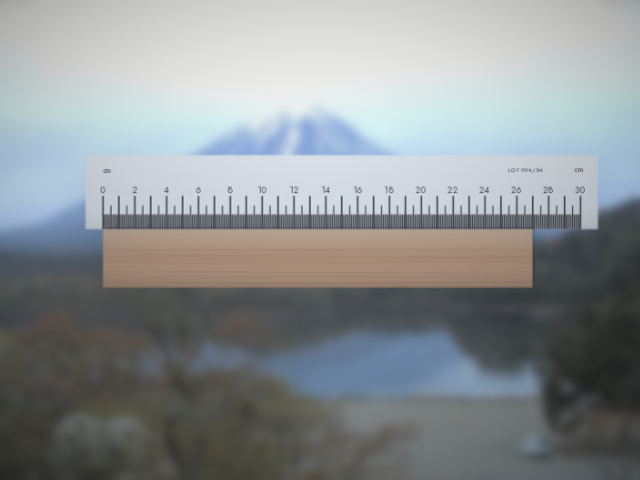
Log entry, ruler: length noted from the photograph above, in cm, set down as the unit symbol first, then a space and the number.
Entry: cm 27
